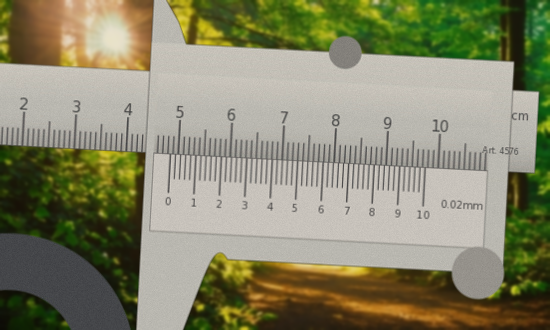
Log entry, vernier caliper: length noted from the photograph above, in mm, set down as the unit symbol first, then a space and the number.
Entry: mm 48.5
